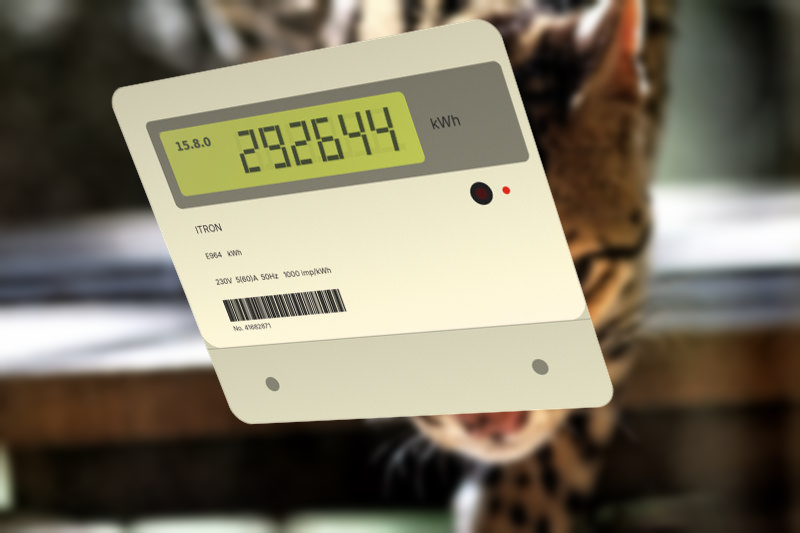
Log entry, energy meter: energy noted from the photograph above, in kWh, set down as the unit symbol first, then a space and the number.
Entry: kWh 292644
